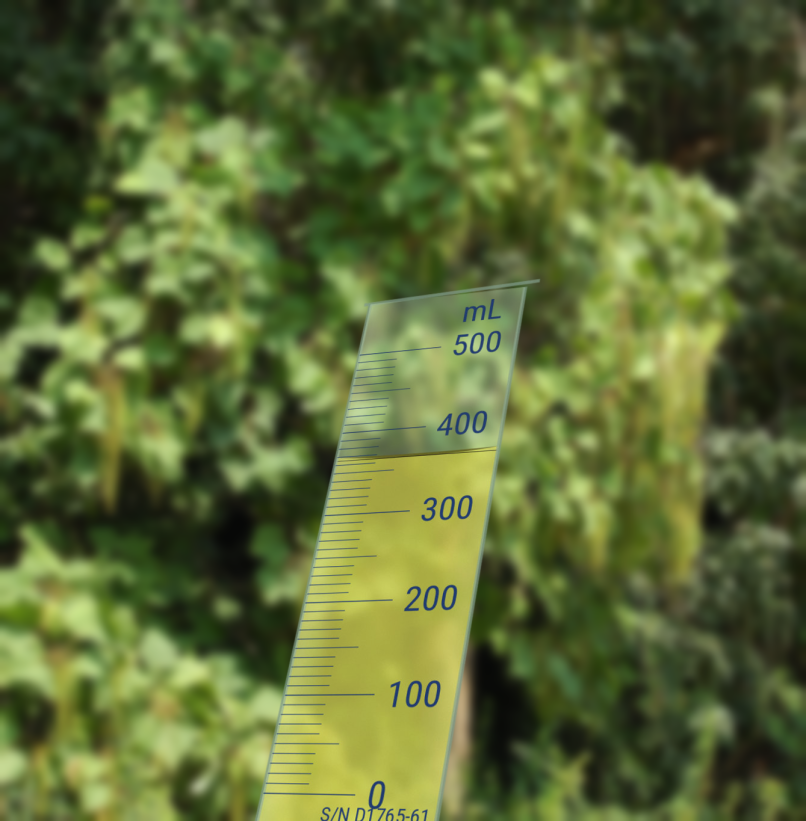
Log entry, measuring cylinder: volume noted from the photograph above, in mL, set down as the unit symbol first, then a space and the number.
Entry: mL 365
